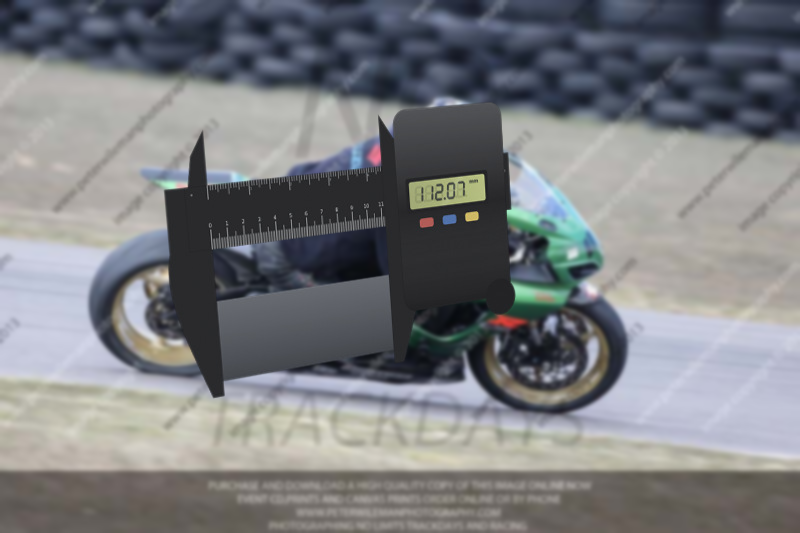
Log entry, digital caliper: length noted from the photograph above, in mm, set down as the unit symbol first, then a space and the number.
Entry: mm 112.07
